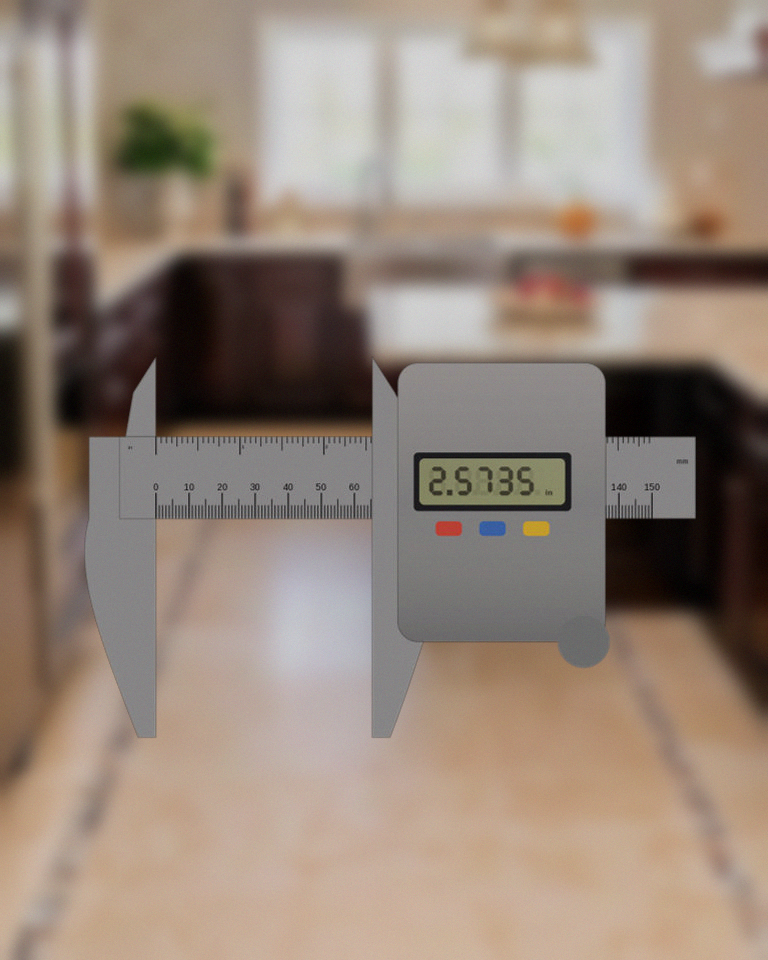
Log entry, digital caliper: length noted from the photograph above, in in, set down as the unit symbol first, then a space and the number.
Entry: in 2.5735
